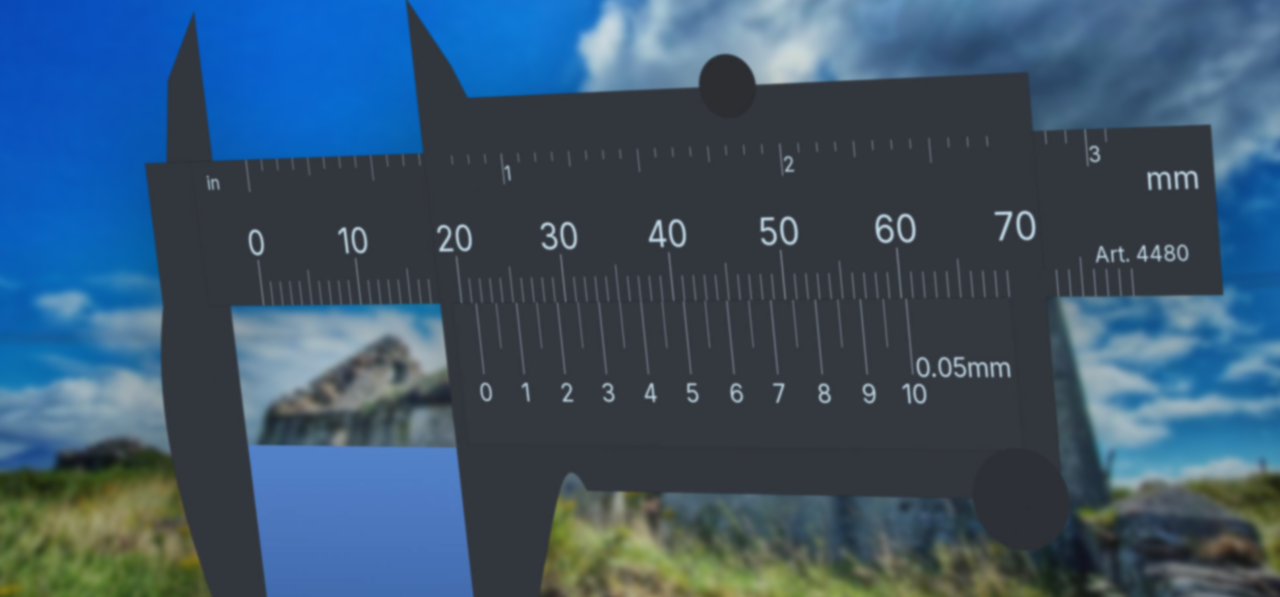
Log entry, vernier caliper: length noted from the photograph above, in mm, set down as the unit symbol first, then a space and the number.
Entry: mm 21.4
